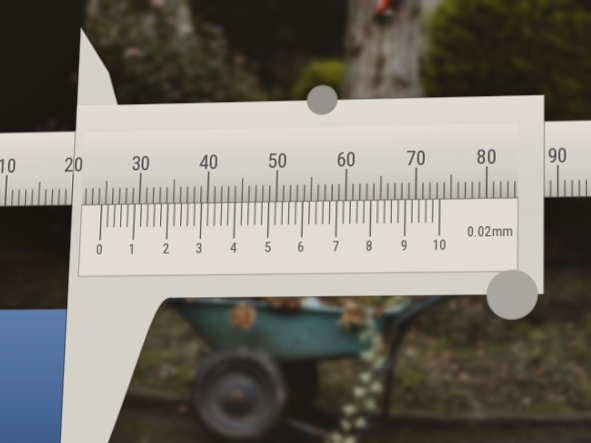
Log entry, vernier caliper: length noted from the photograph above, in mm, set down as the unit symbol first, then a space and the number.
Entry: mm 24.4
